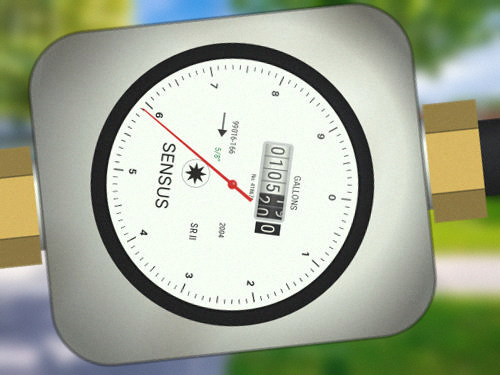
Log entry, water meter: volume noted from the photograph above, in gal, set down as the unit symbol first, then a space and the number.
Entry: gal 105195.9
